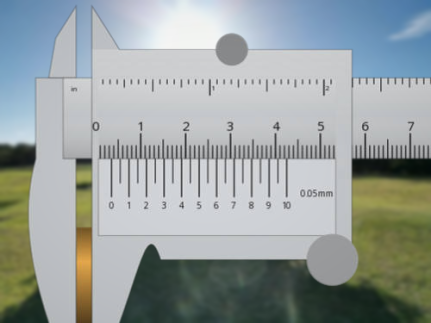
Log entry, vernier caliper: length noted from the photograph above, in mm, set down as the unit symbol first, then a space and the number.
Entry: mm 3.5
